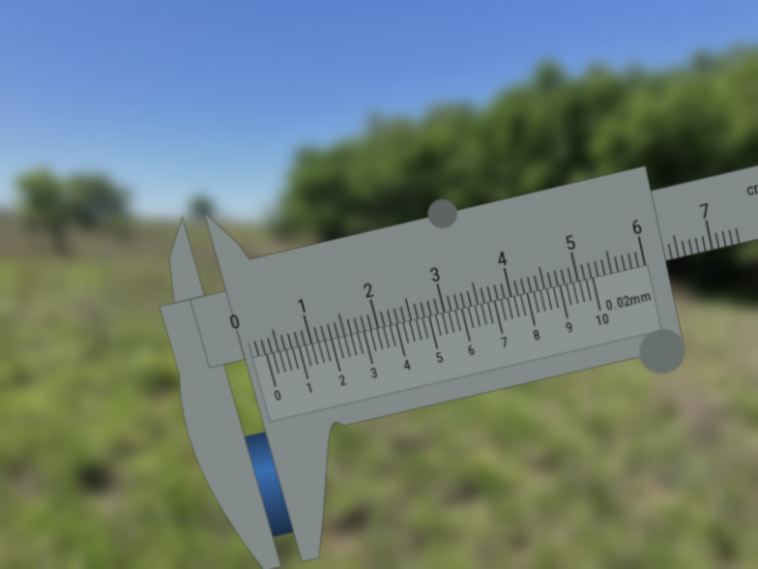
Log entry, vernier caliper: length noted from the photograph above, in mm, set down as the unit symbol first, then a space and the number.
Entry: mm 3.2
